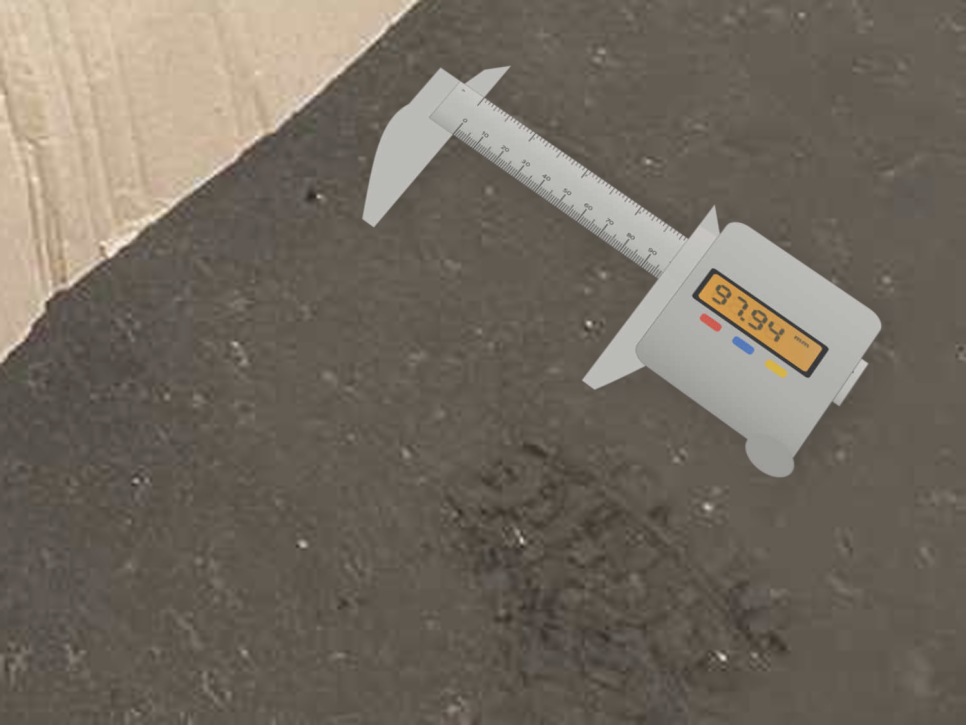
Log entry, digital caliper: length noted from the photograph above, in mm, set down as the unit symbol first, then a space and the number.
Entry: mm 97.94
